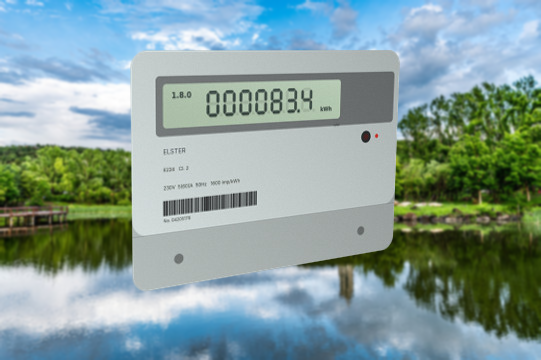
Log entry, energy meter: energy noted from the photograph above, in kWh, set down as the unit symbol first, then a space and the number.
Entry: kWh 83.4
